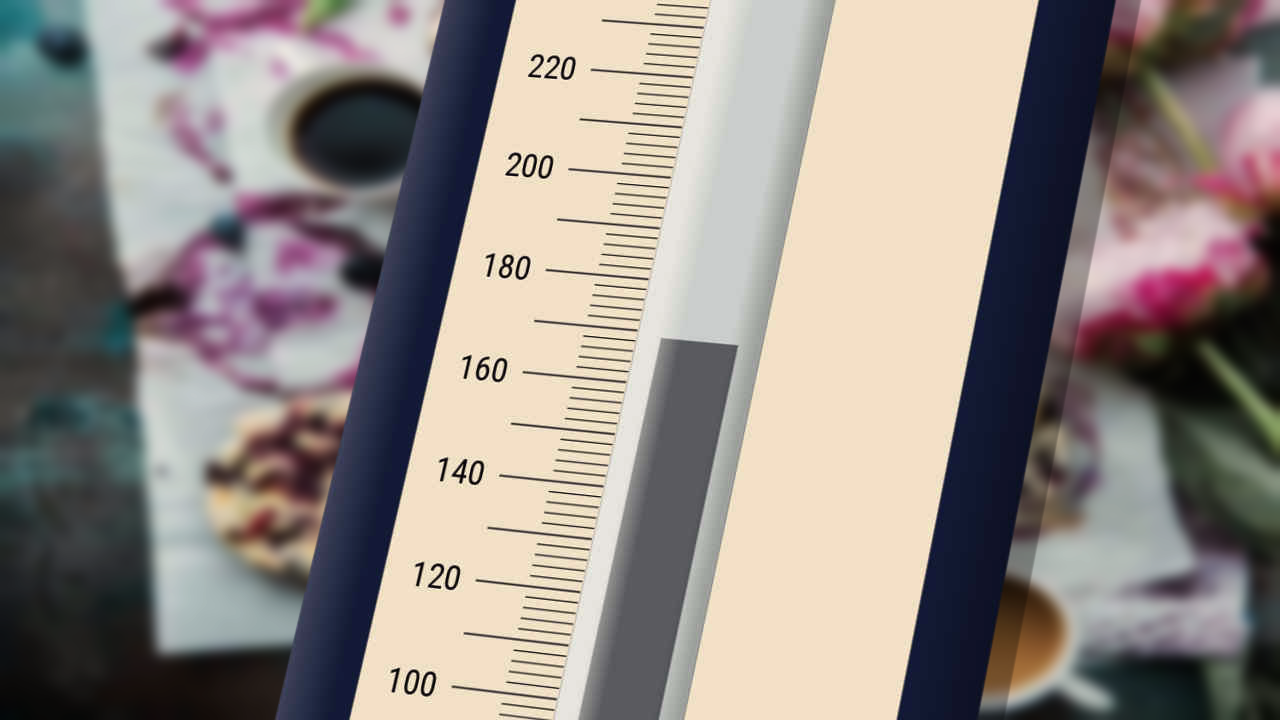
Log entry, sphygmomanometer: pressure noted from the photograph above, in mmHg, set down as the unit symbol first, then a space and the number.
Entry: mmHg 169
